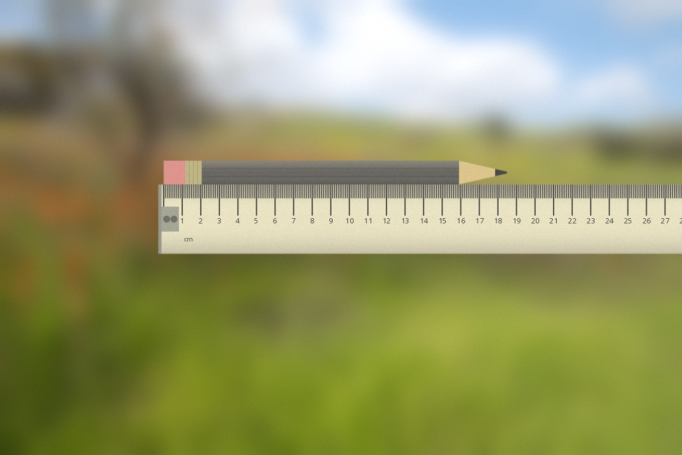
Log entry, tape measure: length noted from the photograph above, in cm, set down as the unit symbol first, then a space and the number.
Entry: cm 18.5
